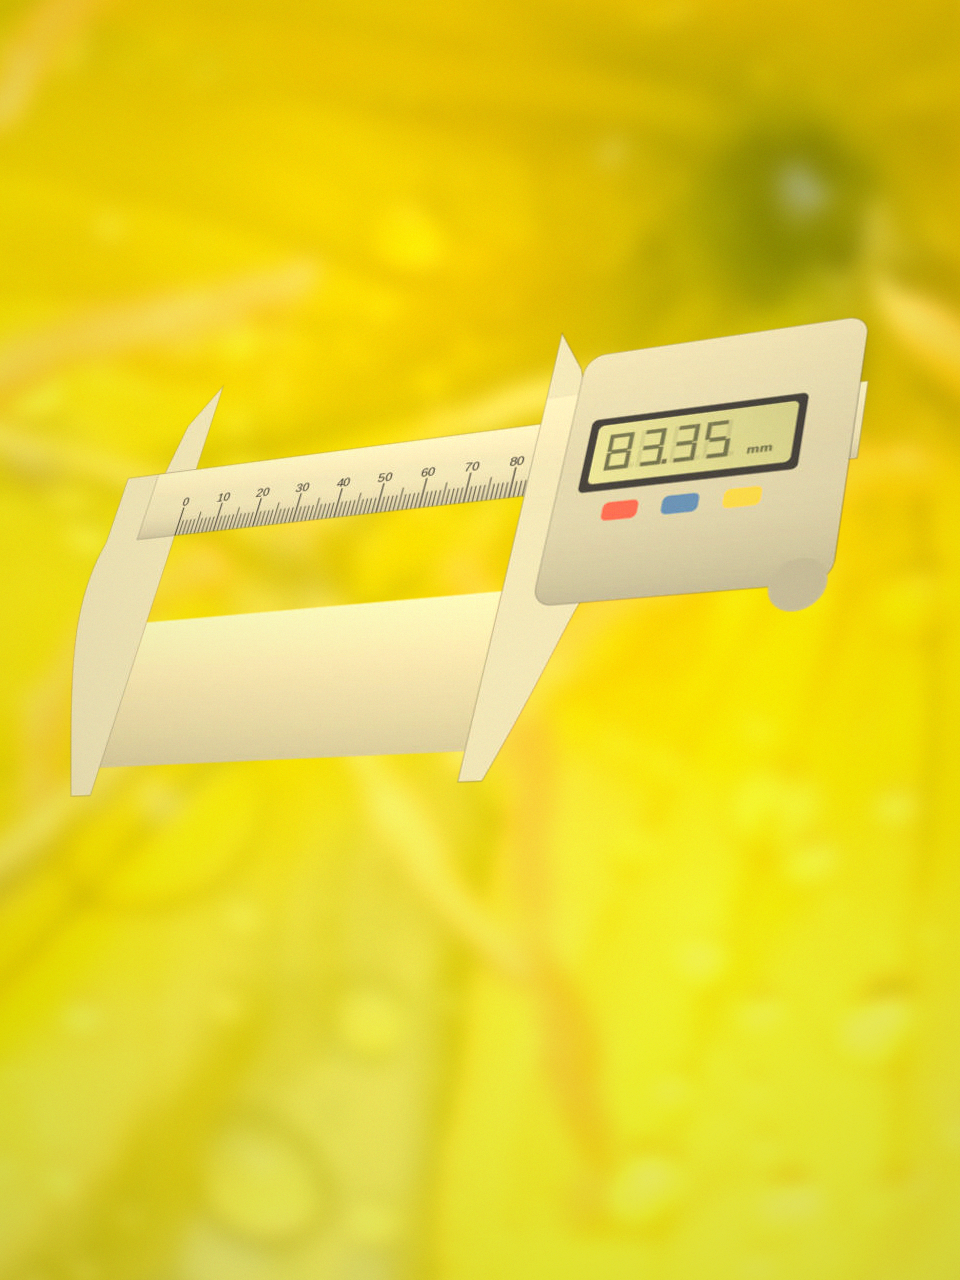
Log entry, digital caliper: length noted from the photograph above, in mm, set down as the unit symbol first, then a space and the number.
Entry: mm 83.35
